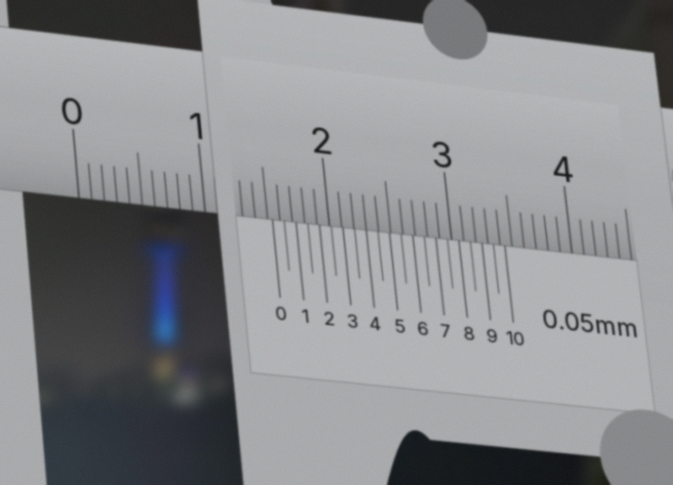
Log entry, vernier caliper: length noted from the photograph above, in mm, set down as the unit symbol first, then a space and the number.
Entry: mm 15.4
